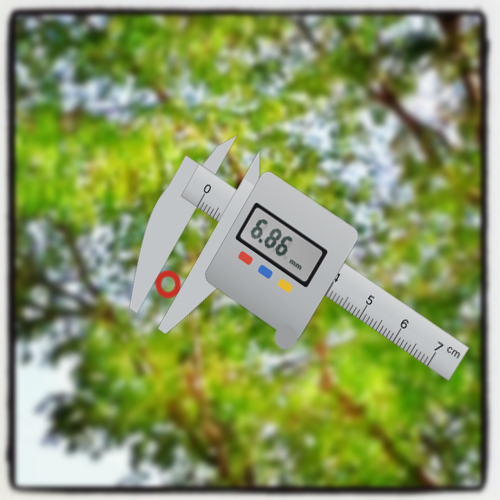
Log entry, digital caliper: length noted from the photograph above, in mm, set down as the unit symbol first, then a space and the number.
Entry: mm 6.86
